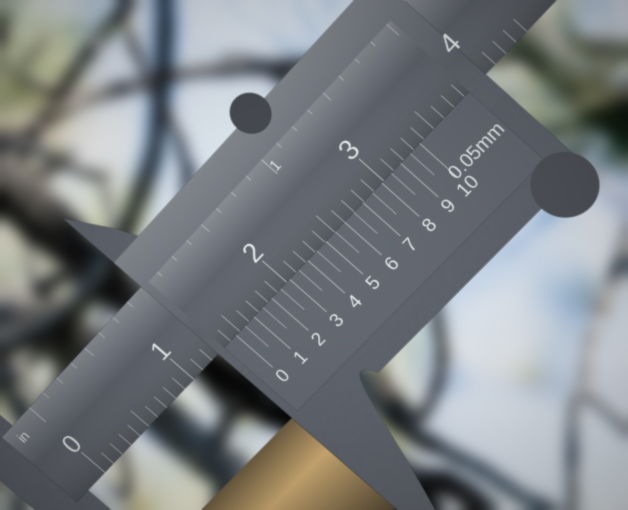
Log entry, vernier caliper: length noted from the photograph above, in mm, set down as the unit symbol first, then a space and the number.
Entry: mm 14.6
